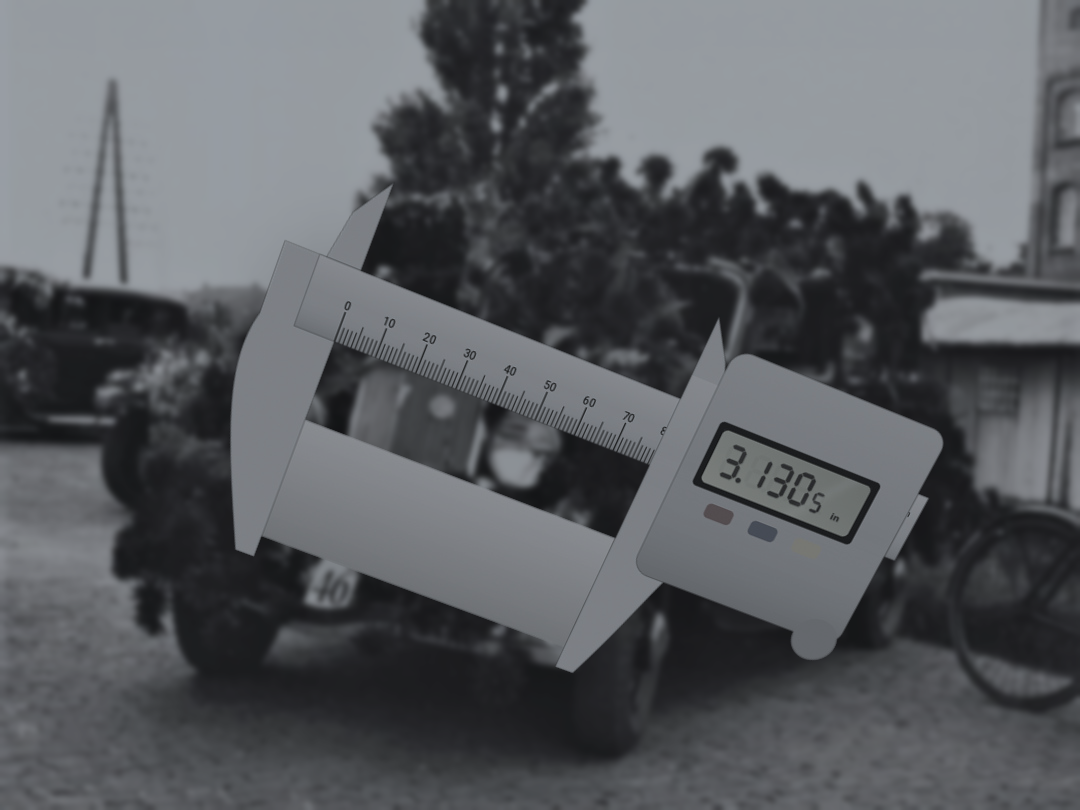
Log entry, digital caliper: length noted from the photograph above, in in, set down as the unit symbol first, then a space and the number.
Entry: in 3.1305
